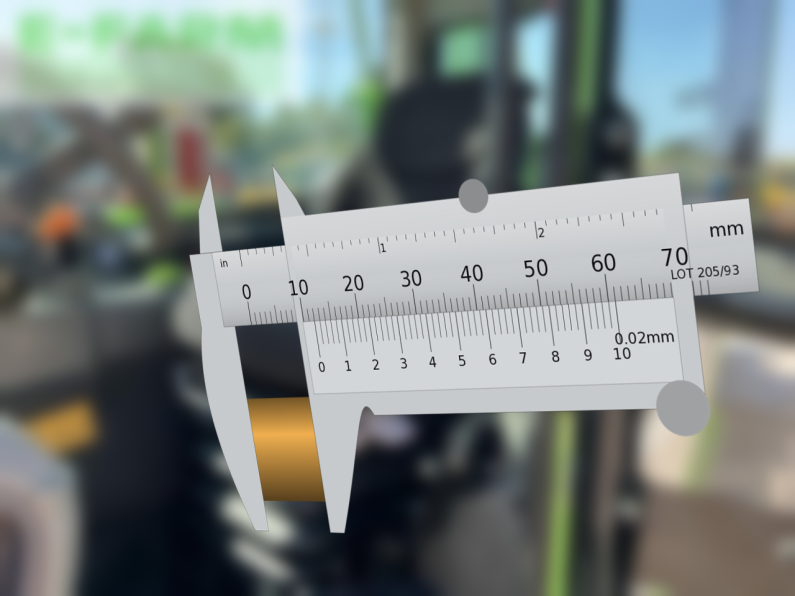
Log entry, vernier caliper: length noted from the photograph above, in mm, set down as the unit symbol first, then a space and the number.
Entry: mm 12.0
